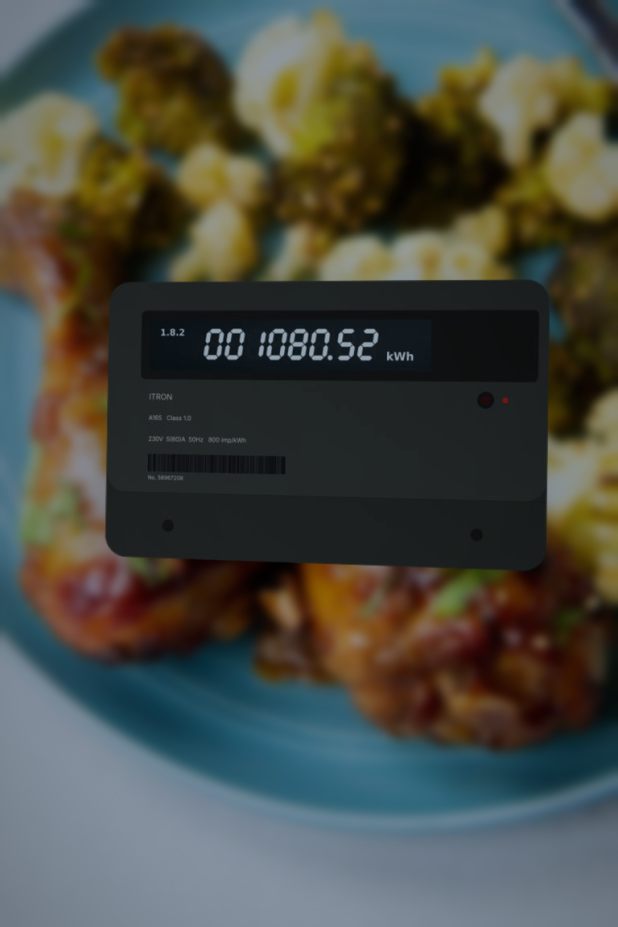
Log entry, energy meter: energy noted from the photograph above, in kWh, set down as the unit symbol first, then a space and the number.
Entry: kWh 1080.52
